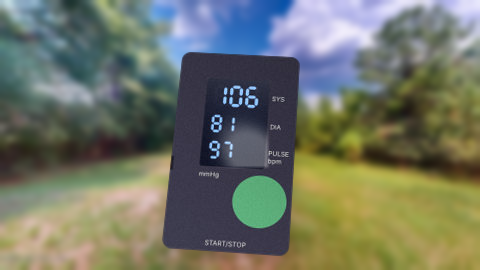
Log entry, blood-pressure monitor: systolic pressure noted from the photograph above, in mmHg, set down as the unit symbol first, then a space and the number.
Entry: mmHg 106
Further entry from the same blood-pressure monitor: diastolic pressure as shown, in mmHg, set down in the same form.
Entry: mmHg 81
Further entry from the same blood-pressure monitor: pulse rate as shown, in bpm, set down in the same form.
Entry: bpm 97
